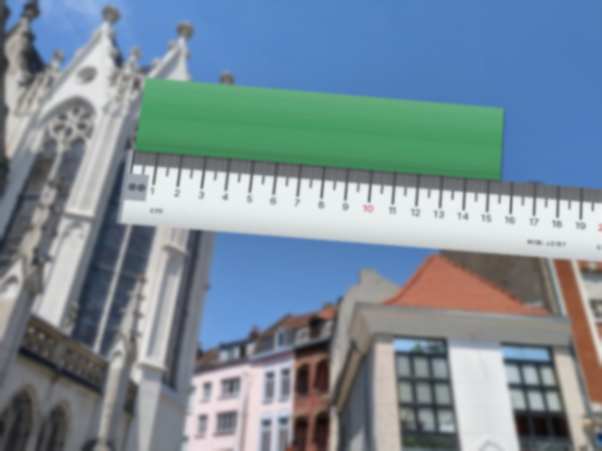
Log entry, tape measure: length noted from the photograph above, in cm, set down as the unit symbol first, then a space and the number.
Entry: cm 15.5
